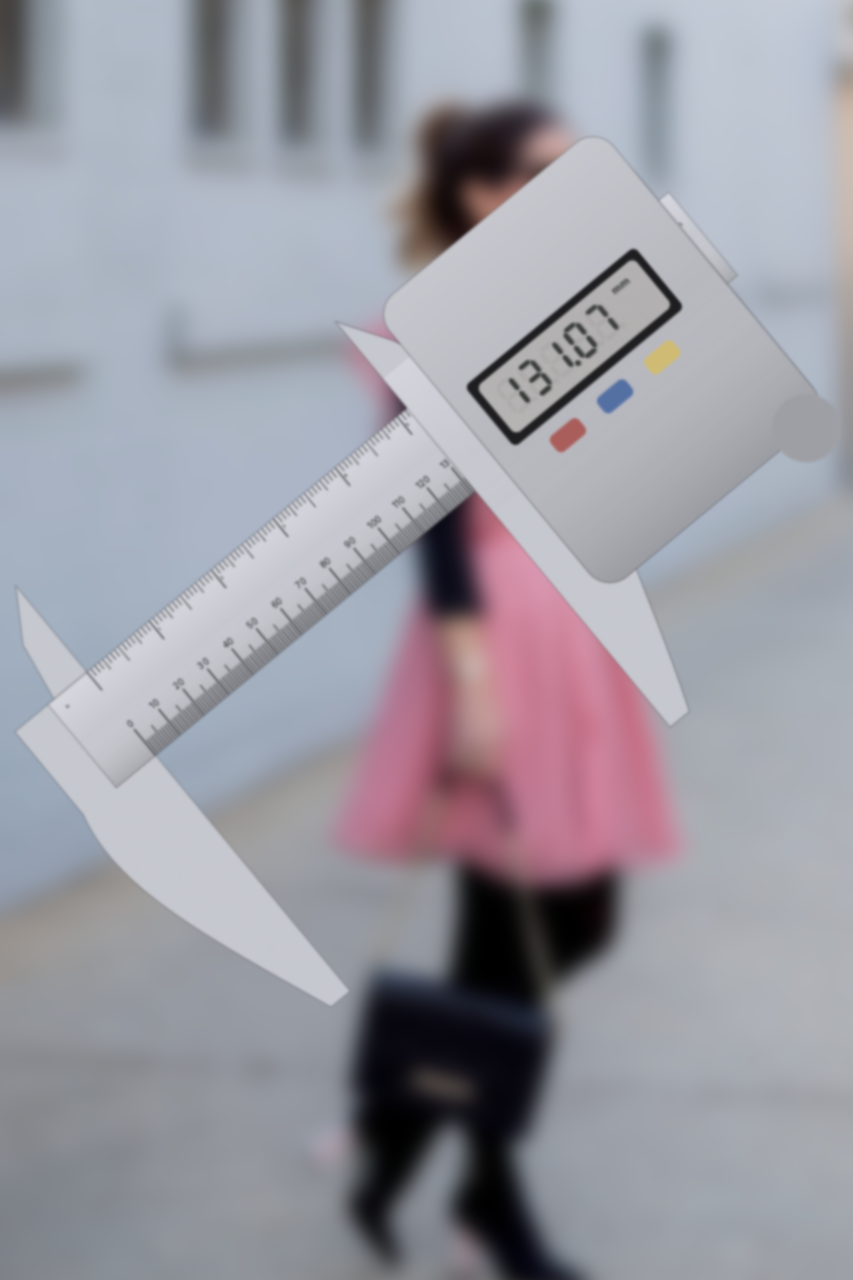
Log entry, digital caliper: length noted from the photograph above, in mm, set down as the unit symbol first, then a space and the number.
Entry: mm 131.07
